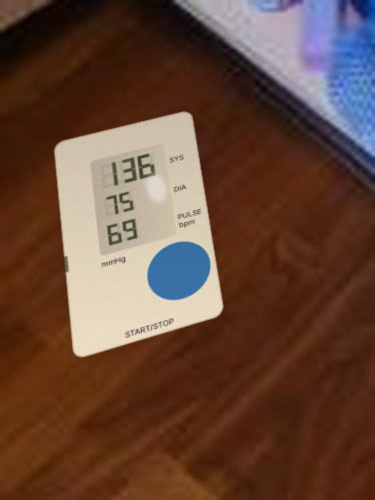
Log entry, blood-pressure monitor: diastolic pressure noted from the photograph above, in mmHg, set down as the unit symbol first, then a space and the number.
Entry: mmHg 75
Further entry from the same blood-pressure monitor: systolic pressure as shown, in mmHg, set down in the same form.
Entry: mmHg 136
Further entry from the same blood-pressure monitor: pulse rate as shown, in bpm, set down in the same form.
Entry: bpm 69
